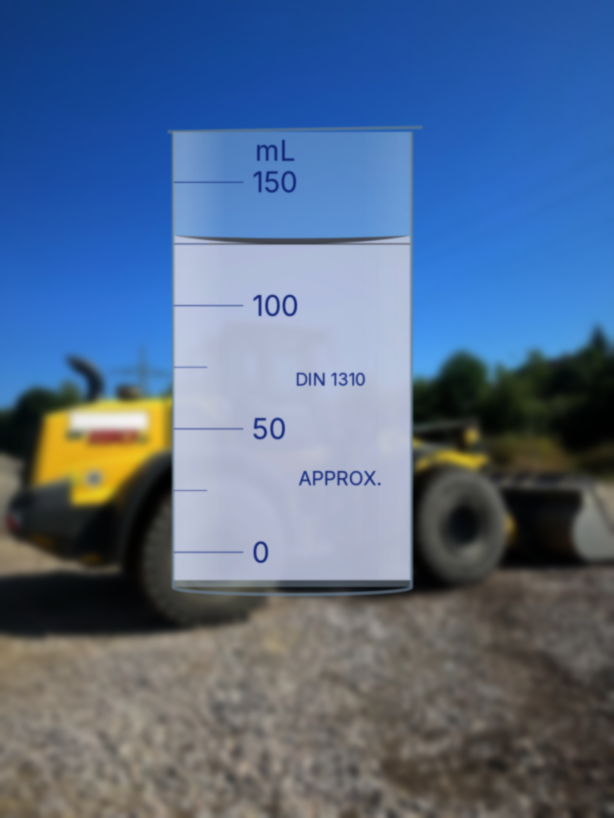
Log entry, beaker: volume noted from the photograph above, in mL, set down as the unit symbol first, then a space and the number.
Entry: mL 125
